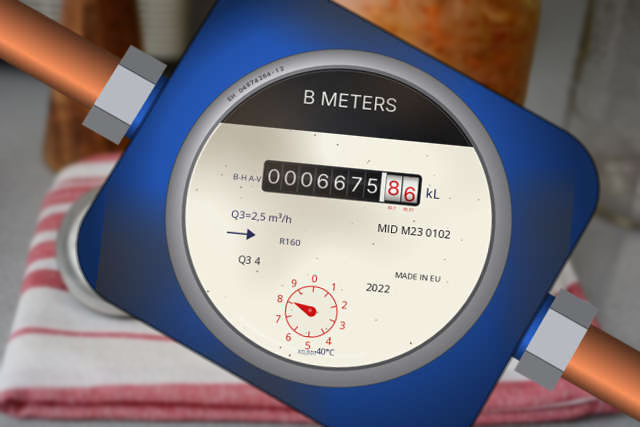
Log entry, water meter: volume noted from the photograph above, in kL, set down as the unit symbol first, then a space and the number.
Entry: kL 6675.858
